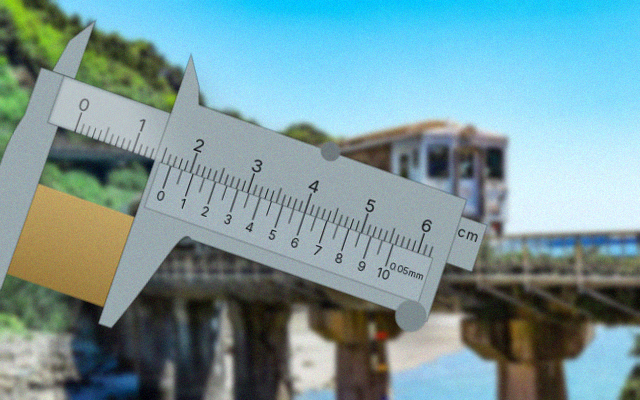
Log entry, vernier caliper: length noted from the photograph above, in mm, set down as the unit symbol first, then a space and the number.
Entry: mm 16.6
